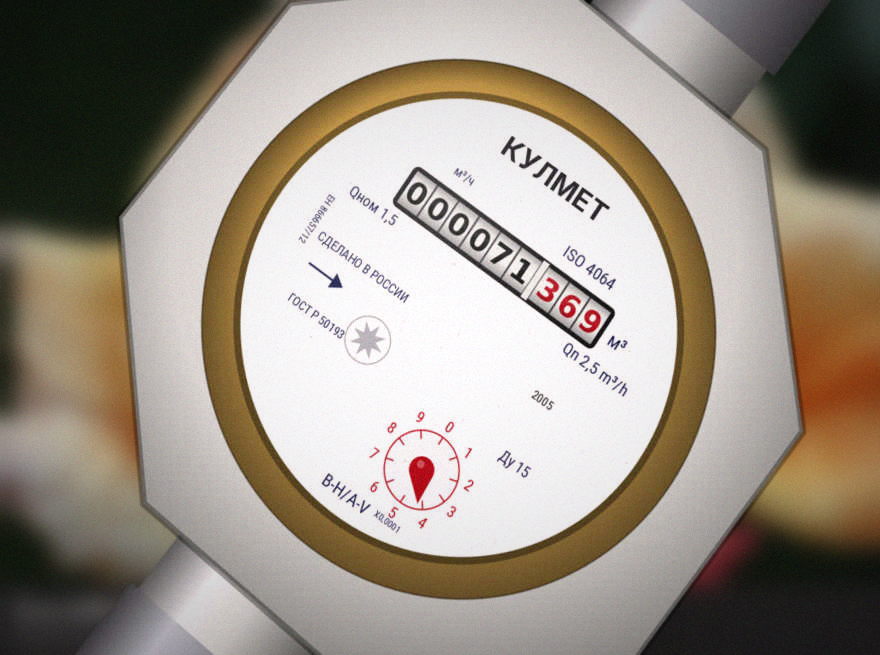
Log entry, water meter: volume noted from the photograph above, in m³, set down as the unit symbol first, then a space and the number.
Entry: m³ 71.3694
